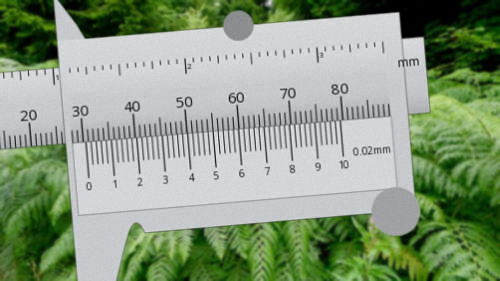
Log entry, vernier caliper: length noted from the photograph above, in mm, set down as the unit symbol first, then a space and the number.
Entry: mm 30.5
